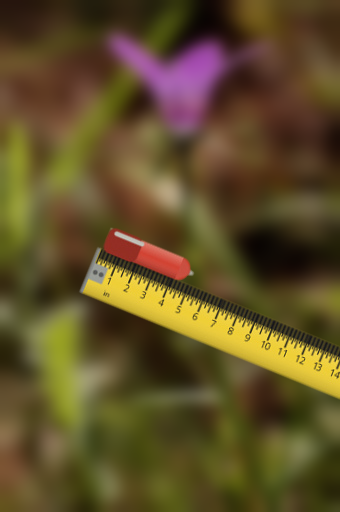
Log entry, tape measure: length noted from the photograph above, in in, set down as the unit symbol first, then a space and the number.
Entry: in 5
